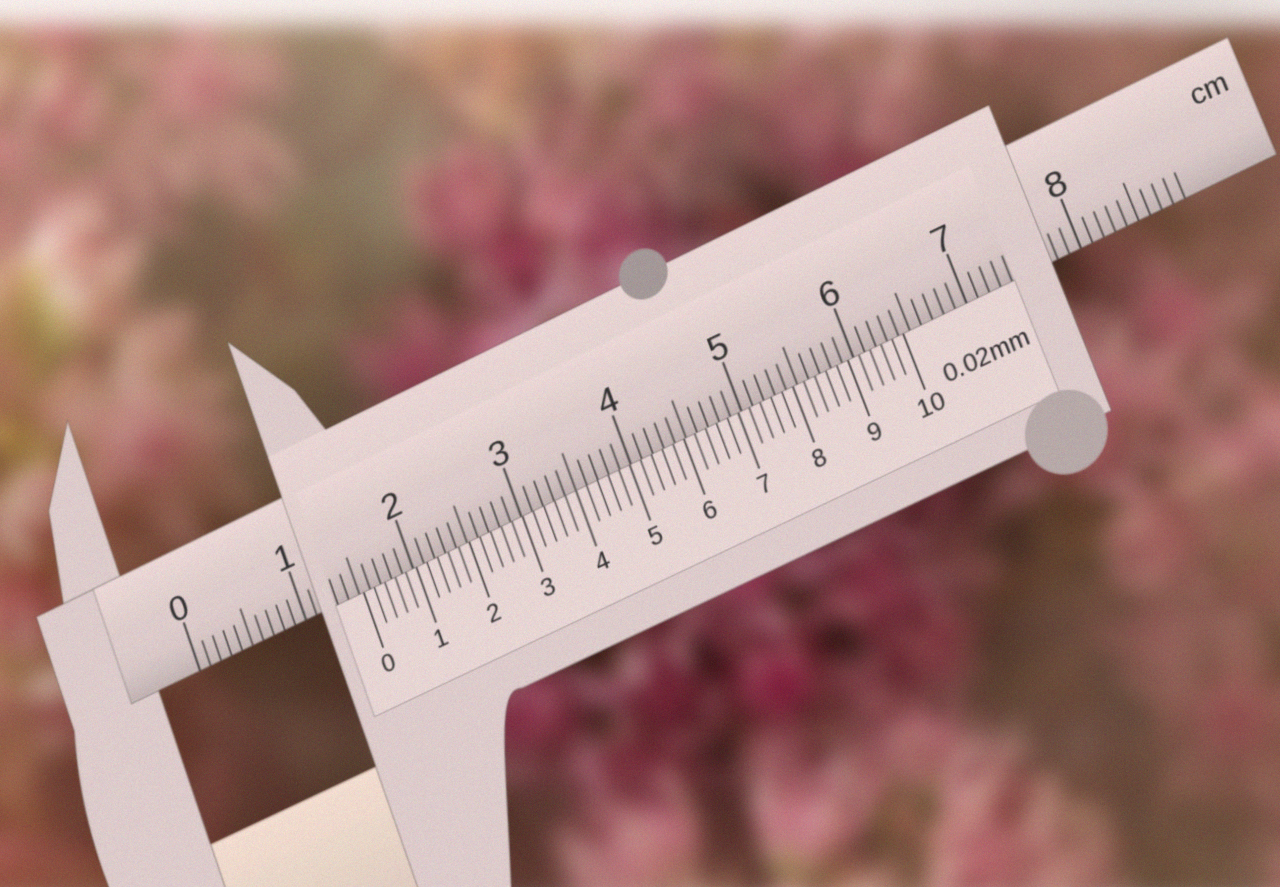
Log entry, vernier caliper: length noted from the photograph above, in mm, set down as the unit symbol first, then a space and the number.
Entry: mm 15.4
